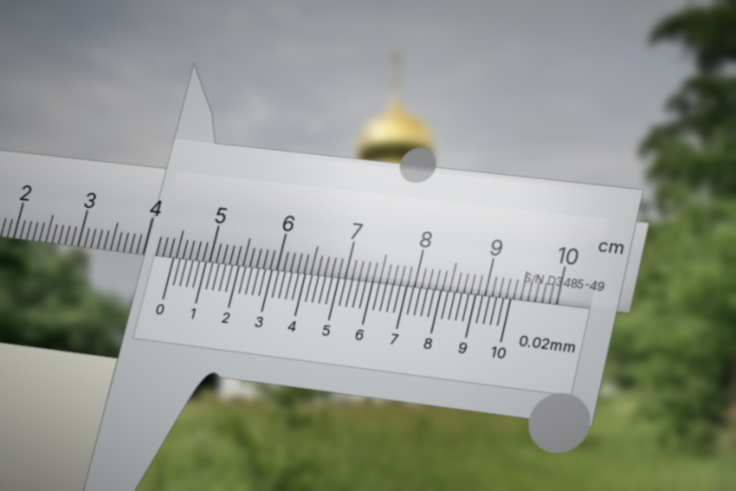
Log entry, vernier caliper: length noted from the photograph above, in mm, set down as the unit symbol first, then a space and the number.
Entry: mm 44.6
